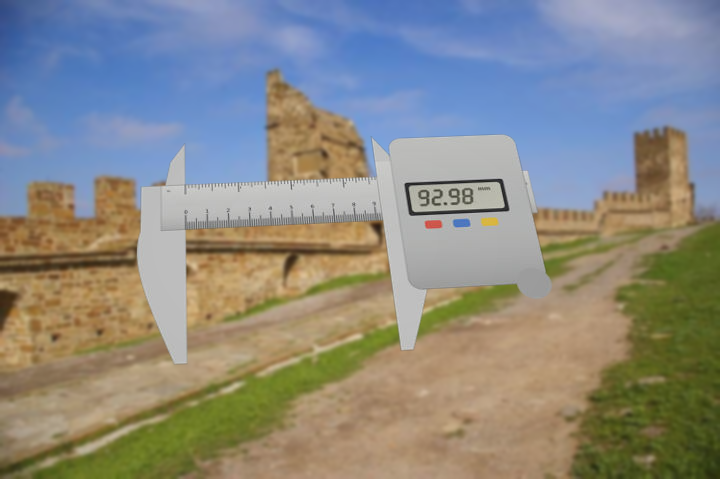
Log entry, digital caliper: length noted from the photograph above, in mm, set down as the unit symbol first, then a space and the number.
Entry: mm 92.98
